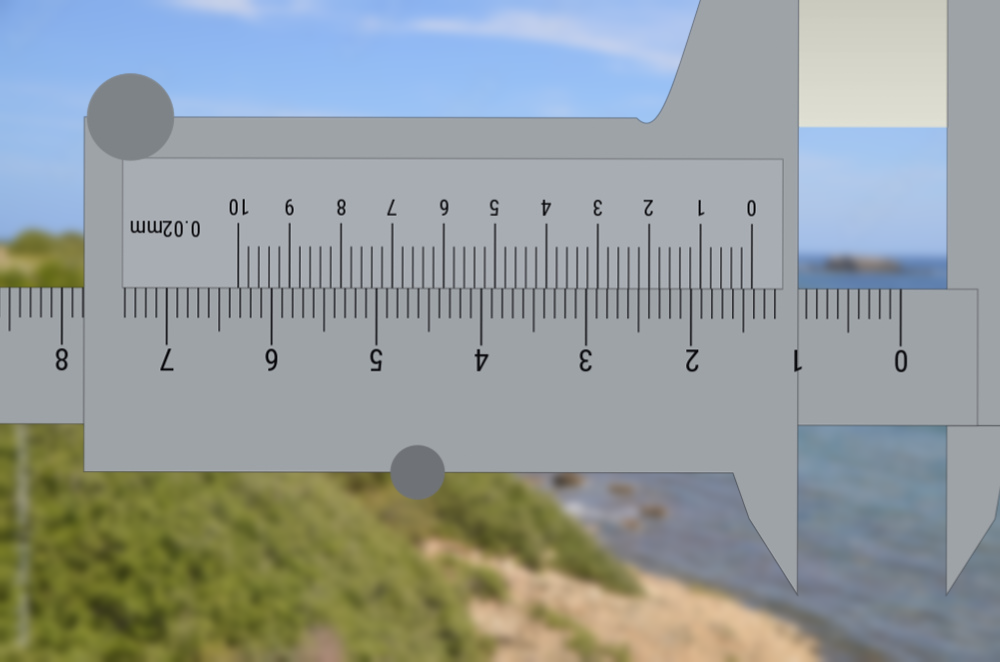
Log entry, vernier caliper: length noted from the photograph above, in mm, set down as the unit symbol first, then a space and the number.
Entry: mm 14.2
